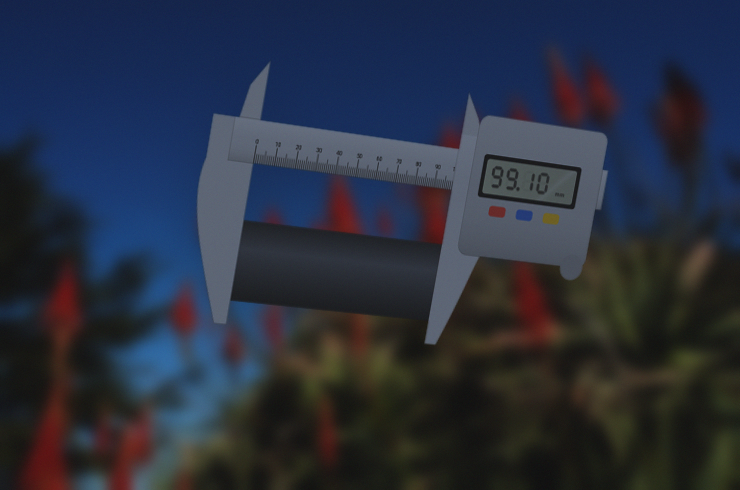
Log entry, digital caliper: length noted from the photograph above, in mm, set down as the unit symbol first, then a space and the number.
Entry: mm 99.10
